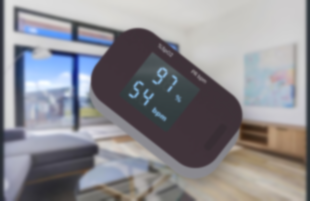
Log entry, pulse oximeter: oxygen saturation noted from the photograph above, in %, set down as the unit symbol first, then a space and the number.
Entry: % 97
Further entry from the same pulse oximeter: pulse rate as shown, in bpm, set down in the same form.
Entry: bpm 54
